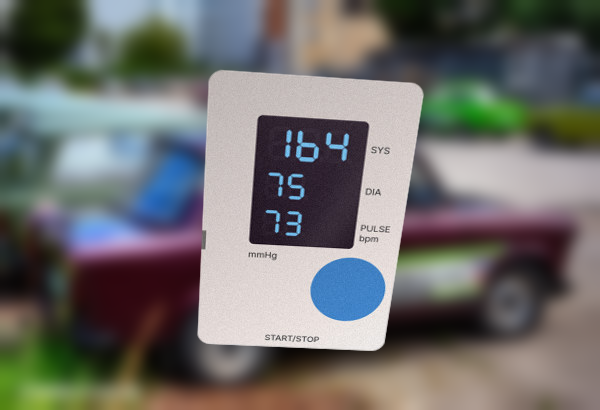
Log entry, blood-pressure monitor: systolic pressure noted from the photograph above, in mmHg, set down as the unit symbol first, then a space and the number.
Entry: mmHg 164
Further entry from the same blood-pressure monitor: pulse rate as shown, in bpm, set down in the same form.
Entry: bpm 73
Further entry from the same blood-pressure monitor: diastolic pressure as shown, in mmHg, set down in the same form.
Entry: mmHg 75
